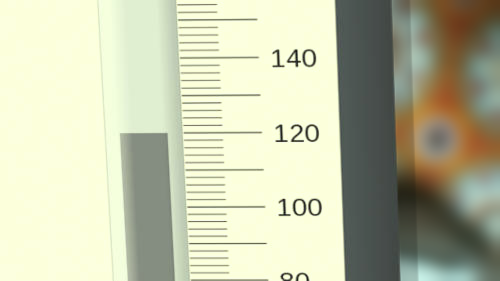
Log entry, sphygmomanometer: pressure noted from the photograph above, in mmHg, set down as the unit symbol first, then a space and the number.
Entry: mmHg 120
